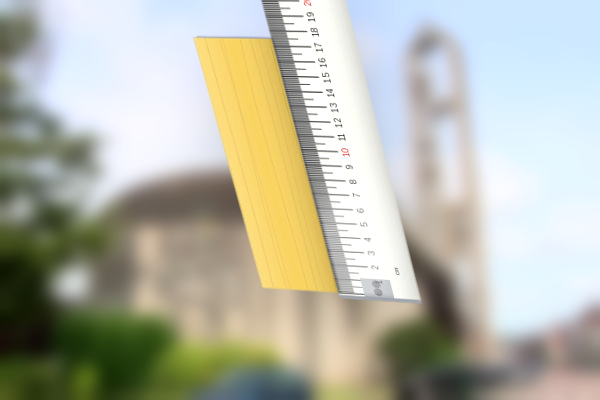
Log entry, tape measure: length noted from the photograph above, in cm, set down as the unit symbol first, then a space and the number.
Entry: cm 17.5
